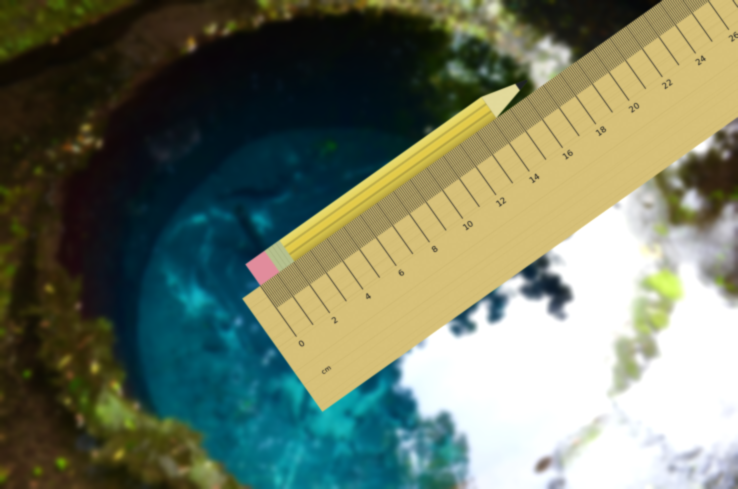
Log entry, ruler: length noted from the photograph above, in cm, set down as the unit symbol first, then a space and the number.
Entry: cm 16.5
